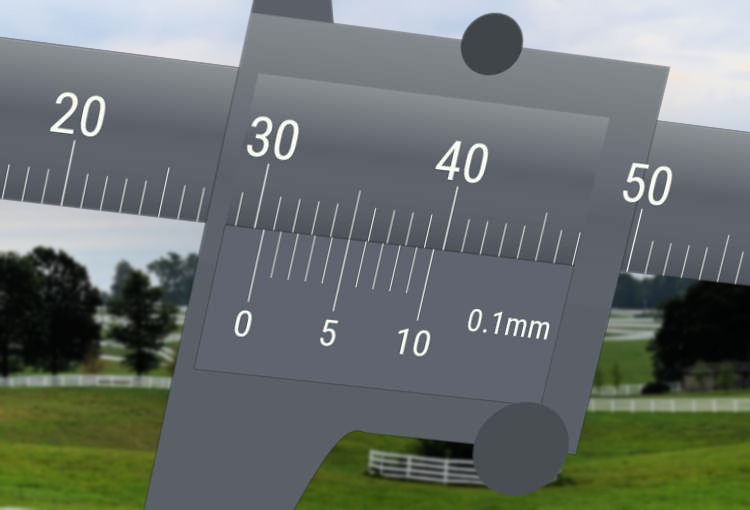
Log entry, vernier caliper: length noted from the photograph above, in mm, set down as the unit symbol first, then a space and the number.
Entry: mm 30.5
